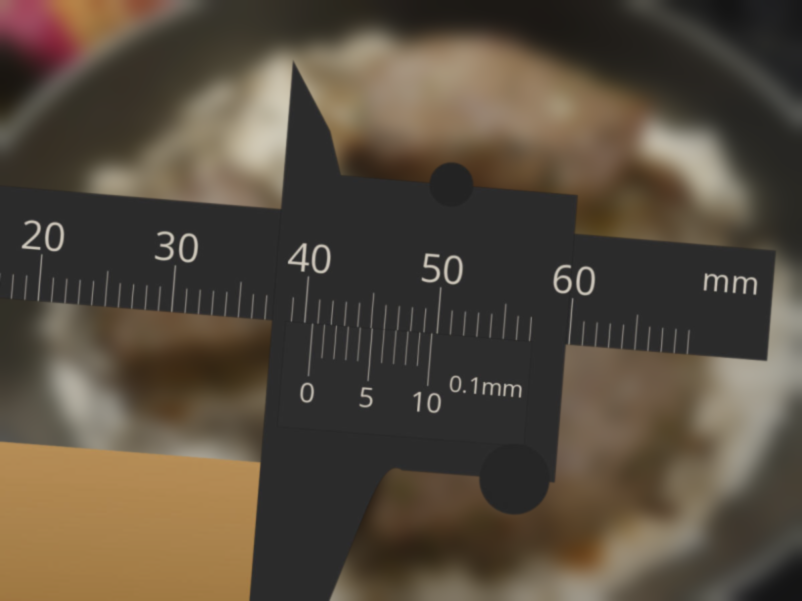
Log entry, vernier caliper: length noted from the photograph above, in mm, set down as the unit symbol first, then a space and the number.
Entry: mm 40.6
